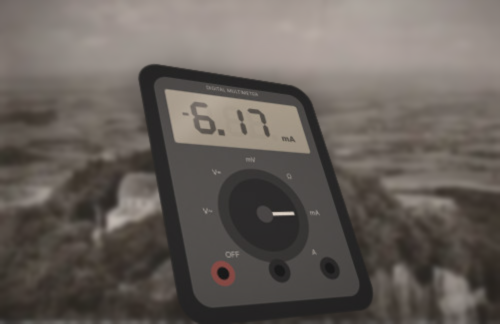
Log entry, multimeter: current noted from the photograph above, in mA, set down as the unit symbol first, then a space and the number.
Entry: mA -6.17
